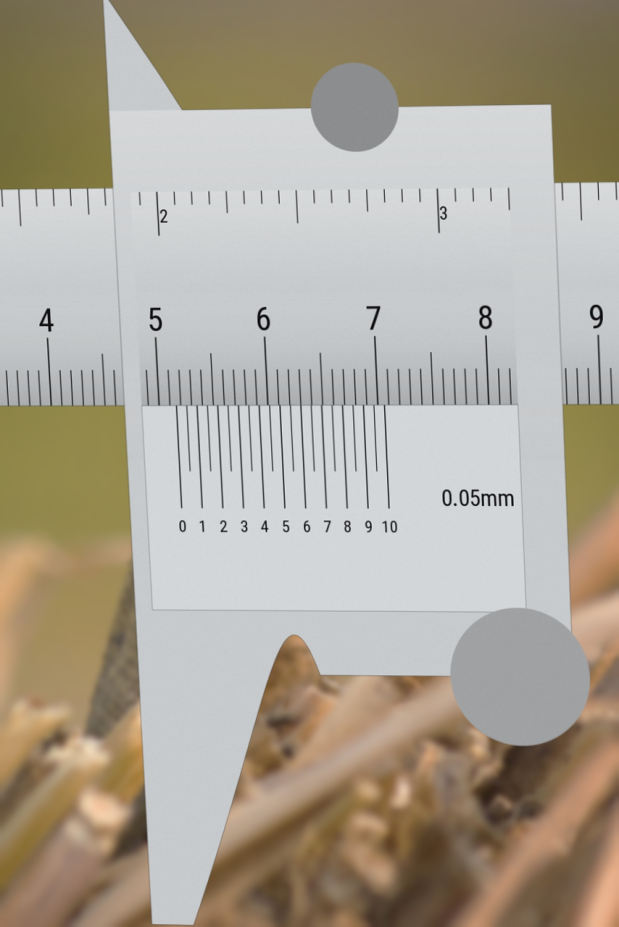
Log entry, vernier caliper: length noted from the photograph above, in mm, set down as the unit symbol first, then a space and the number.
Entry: mm 51.6
